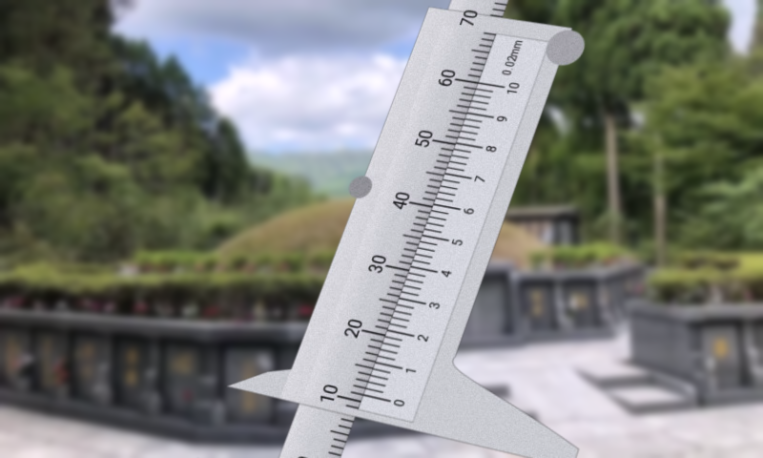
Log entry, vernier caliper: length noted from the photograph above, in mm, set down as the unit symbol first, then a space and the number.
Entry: mm 11.0
